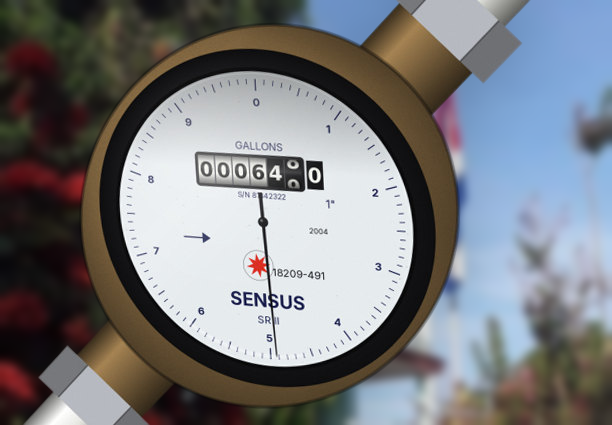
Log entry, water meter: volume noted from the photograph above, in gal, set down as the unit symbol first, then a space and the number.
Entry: gal 6484.9
